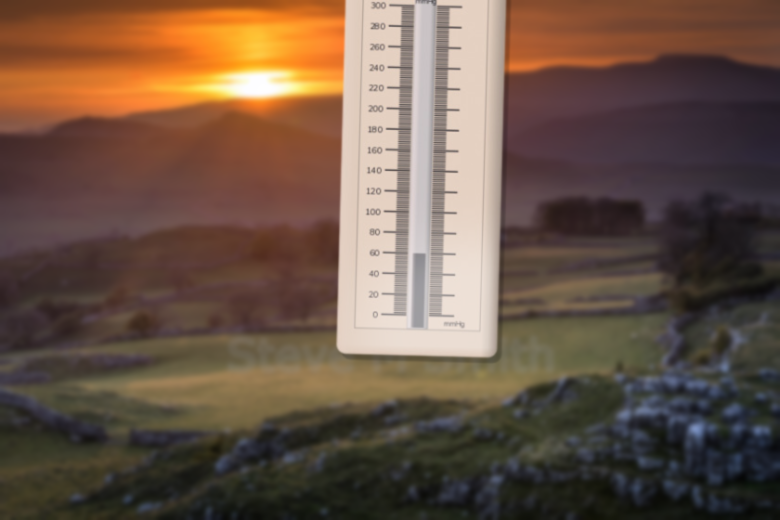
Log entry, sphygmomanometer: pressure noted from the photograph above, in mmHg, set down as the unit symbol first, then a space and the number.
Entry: mmHg 60
